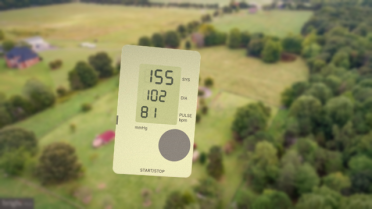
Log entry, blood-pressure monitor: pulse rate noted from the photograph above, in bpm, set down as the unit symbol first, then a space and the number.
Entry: bpm 81
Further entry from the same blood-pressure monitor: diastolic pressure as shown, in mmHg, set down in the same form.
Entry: mmHg 102
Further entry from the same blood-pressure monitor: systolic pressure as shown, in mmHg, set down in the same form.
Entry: mmHg 155
